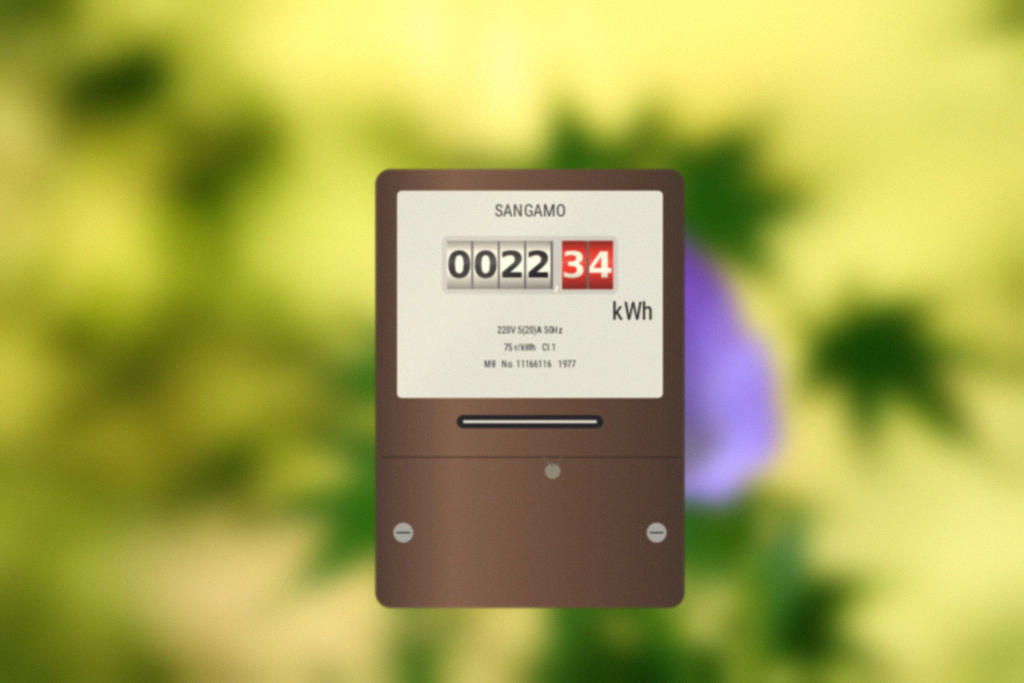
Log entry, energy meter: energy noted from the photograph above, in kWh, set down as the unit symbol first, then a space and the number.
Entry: kWh 22.34
